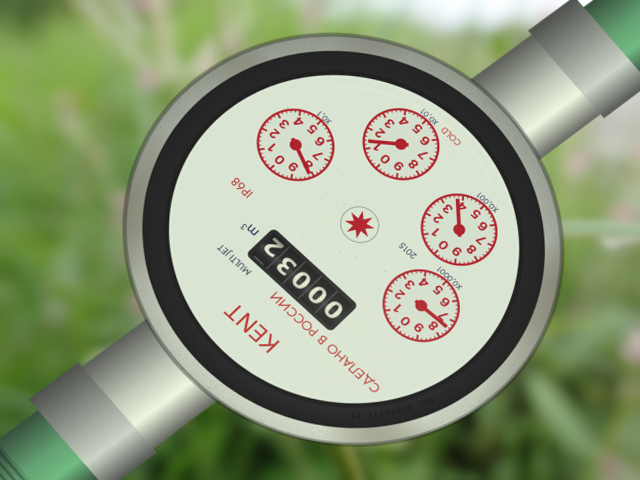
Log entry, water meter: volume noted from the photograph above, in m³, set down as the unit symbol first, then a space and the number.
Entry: m³ 31.8137
